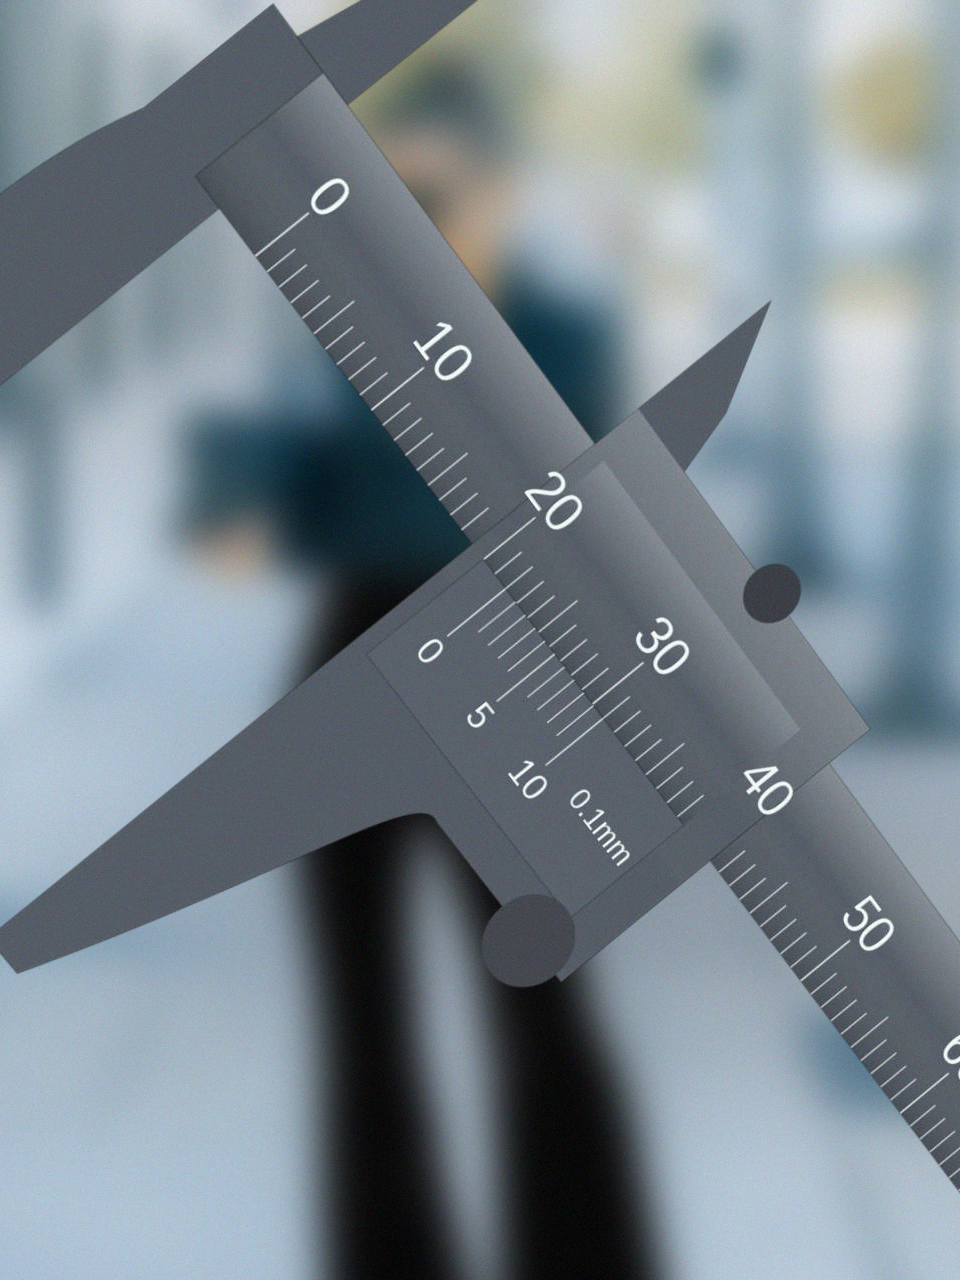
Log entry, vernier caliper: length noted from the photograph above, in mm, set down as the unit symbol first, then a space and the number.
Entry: mm 22.0
